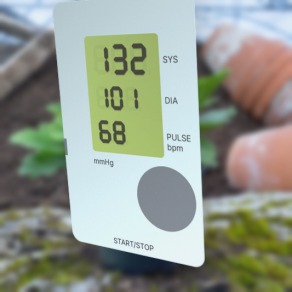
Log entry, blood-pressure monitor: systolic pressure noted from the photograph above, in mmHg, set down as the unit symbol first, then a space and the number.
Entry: mmHg 132
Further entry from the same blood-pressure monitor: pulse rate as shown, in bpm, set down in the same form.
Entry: bpm 68
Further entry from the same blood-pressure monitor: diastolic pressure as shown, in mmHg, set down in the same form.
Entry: mmHg 101
